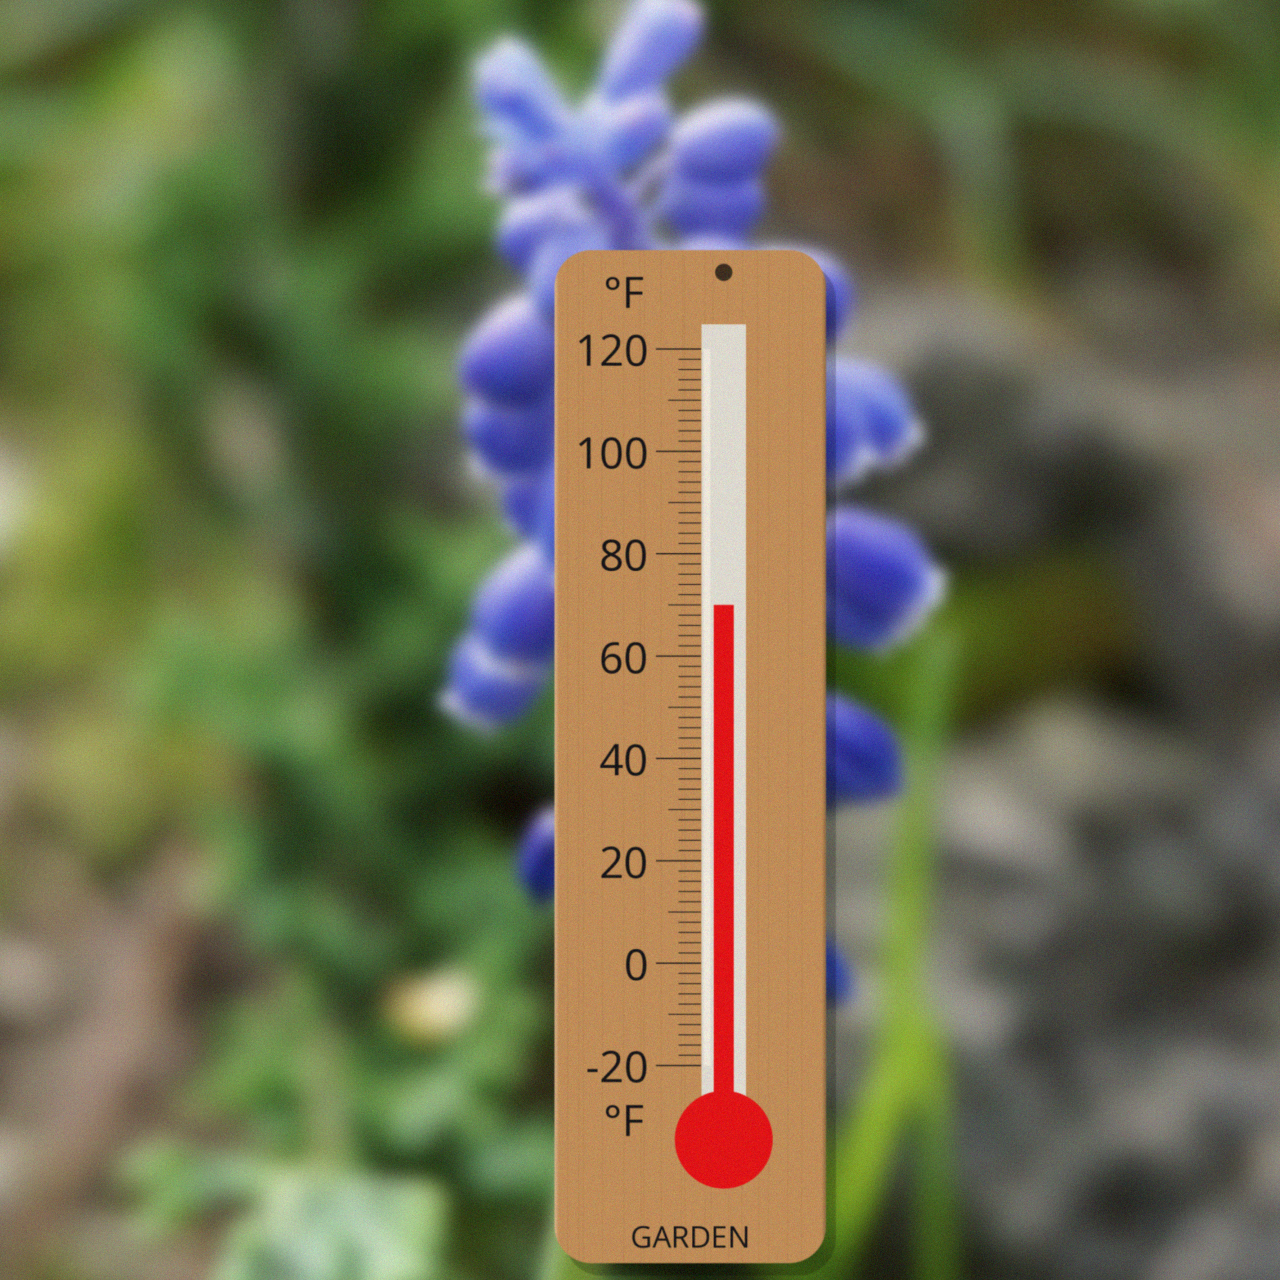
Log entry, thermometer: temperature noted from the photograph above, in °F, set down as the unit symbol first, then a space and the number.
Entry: °F 70
